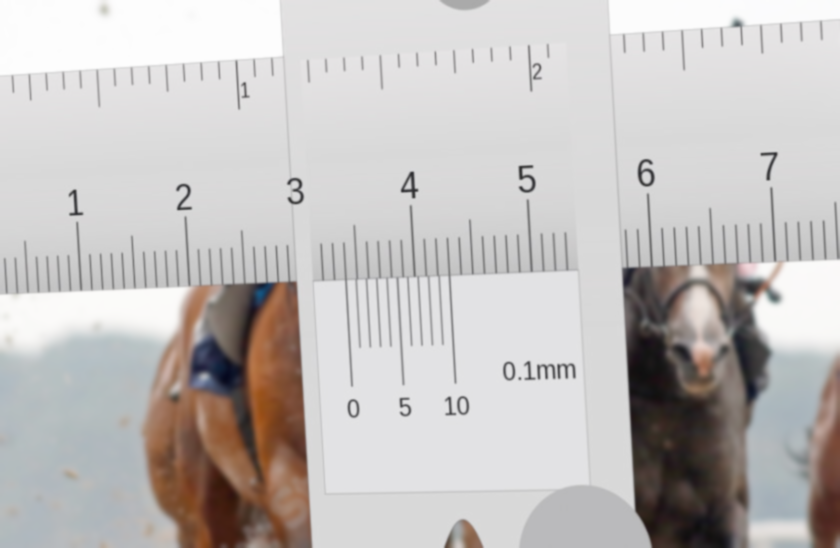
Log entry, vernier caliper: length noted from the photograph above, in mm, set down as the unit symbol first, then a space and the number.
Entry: mm 34.0
